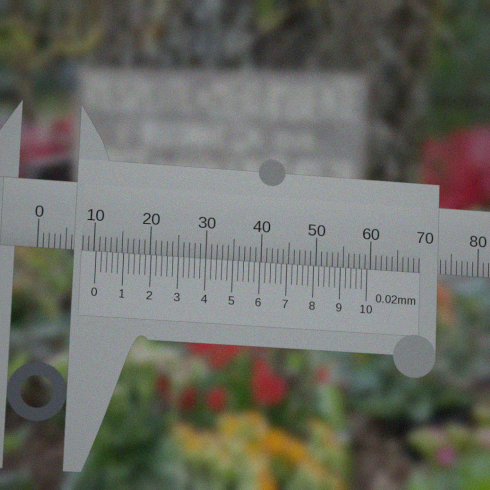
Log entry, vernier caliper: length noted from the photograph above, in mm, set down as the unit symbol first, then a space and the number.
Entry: mm 10.4
